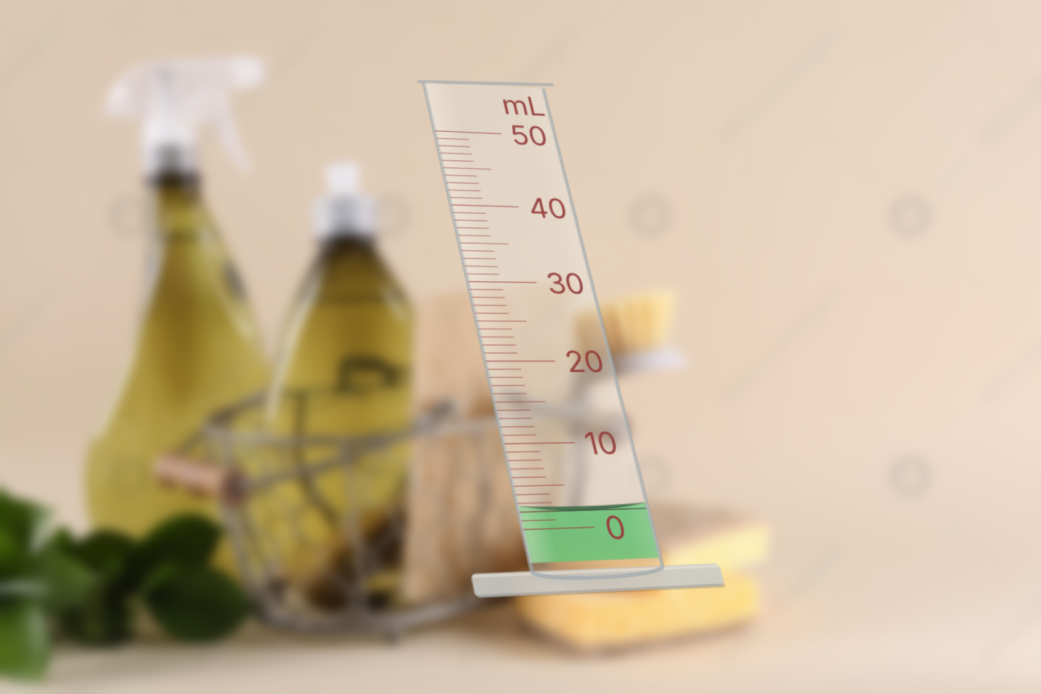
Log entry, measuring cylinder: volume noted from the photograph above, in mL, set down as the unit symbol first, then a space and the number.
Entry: mL 2
